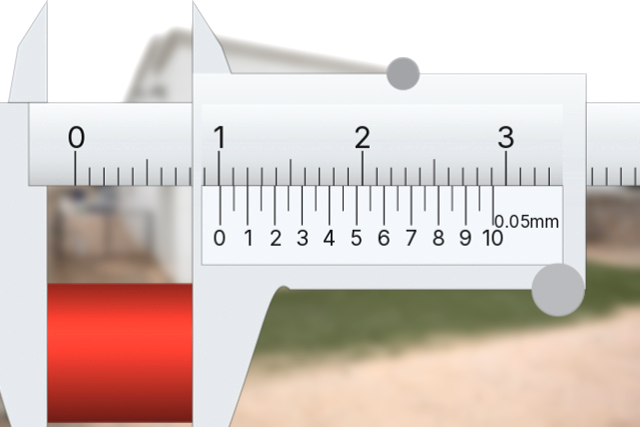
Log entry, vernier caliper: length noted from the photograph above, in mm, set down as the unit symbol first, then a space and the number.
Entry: mm 10.1
